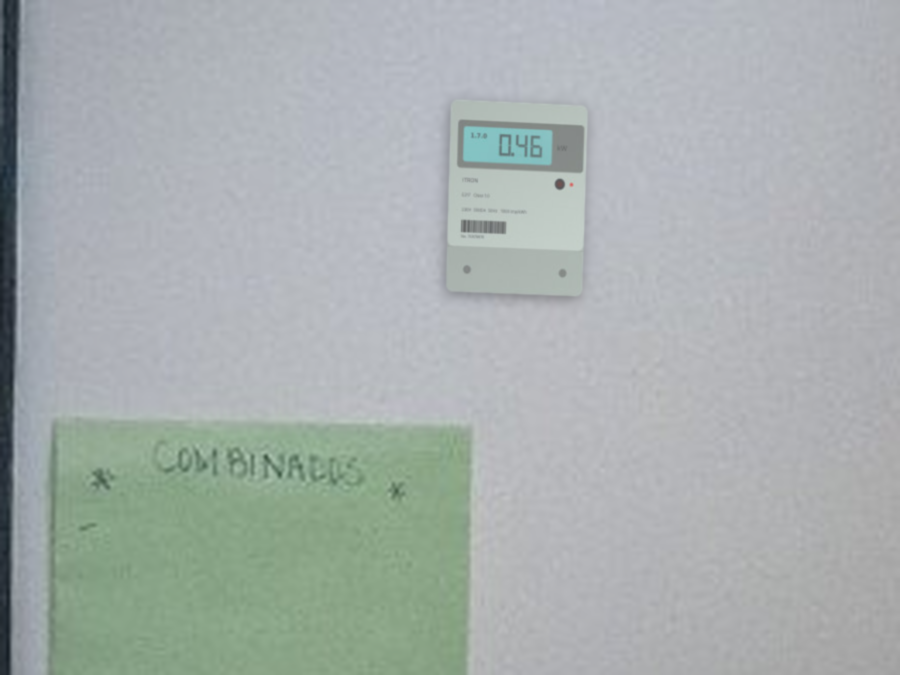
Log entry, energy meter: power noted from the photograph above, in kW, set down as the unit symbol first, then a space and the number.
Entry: kW 0.46
